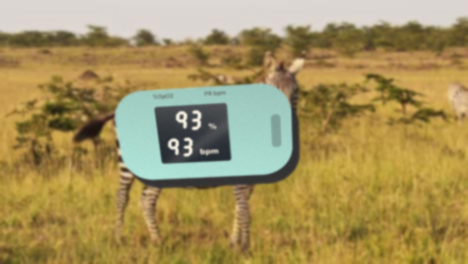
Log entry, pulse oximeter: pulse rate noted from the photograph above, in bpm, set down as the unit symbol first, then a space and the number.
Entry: bpm 93
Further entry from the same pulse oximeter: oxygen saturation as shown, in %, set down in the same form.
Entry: % 93
